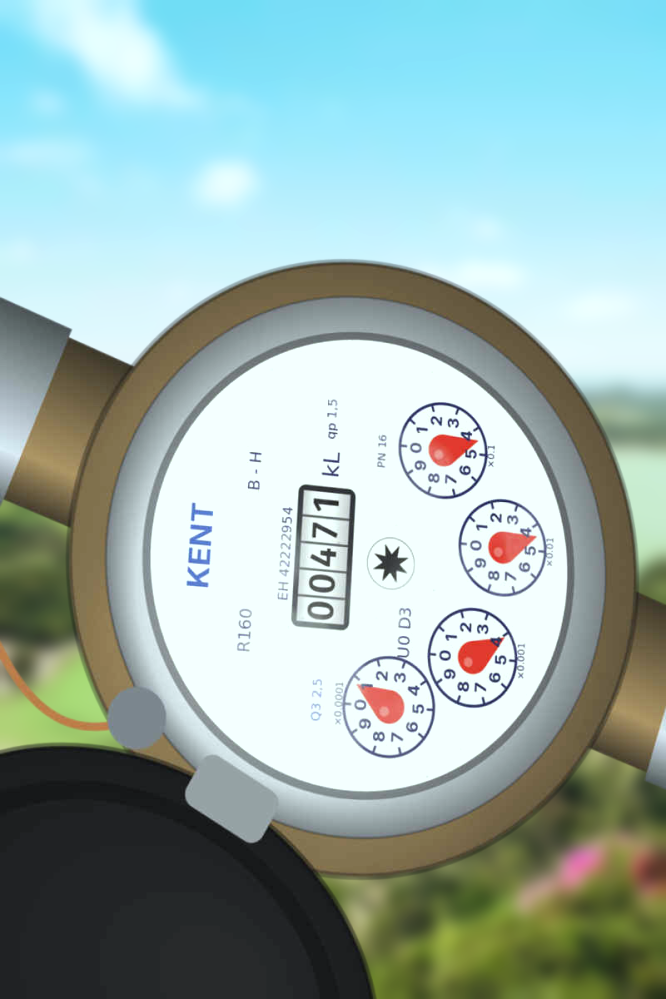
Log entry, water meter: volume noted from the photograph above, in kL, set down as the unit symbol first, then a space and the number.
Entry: kL 471.4440
